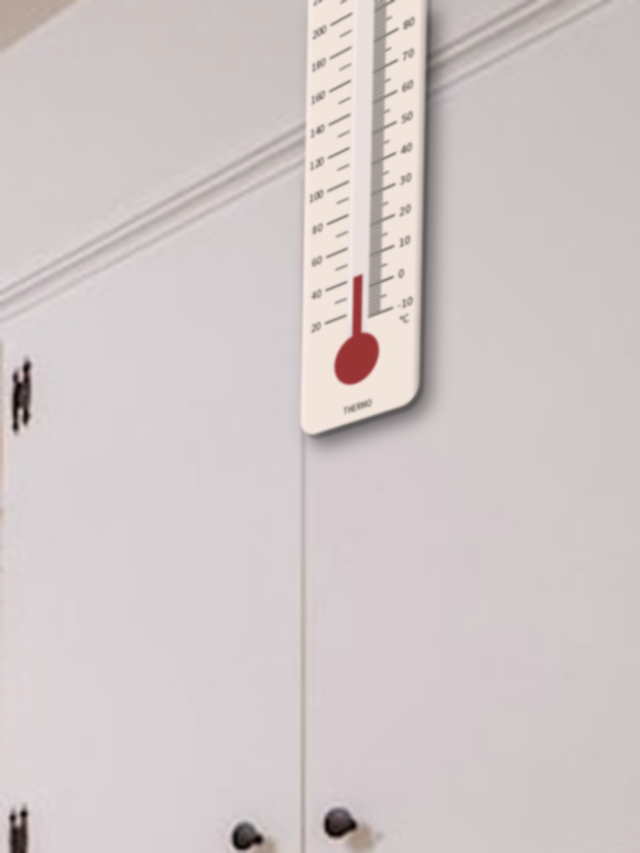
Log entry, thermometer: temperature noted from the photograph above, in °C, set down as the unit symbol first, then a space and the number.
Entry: °C 5
